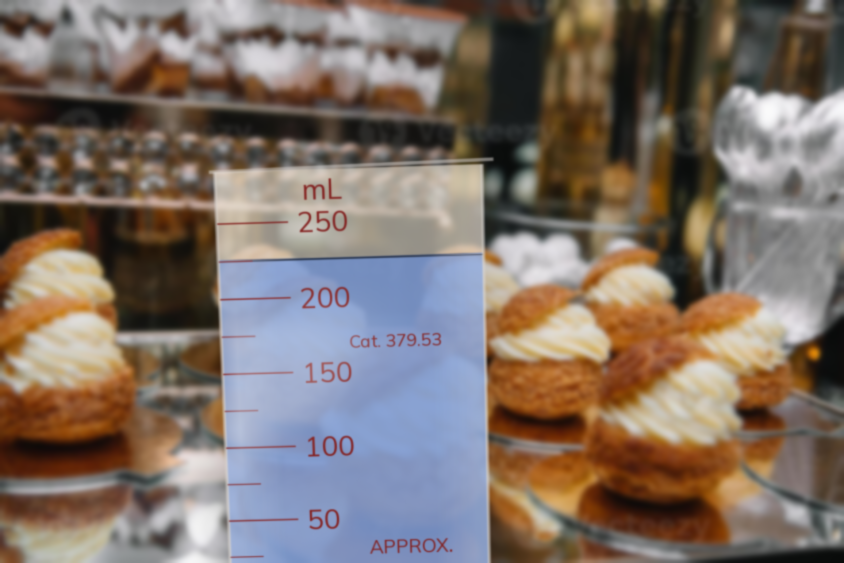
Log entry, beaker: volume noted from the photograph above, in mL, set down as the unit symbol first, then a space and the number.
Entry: mL 225
